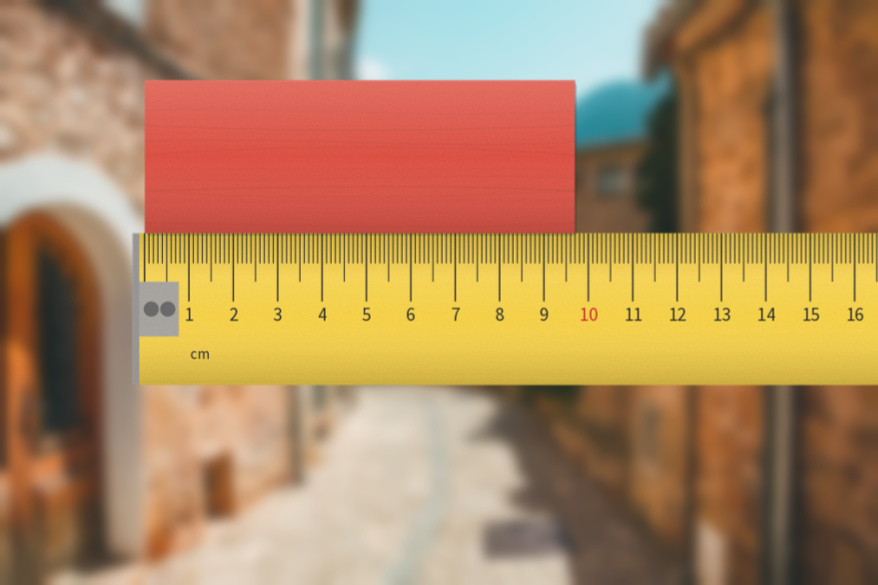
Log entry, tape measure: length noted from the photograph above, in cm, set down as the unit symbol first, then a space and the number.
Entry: cm 9.7
